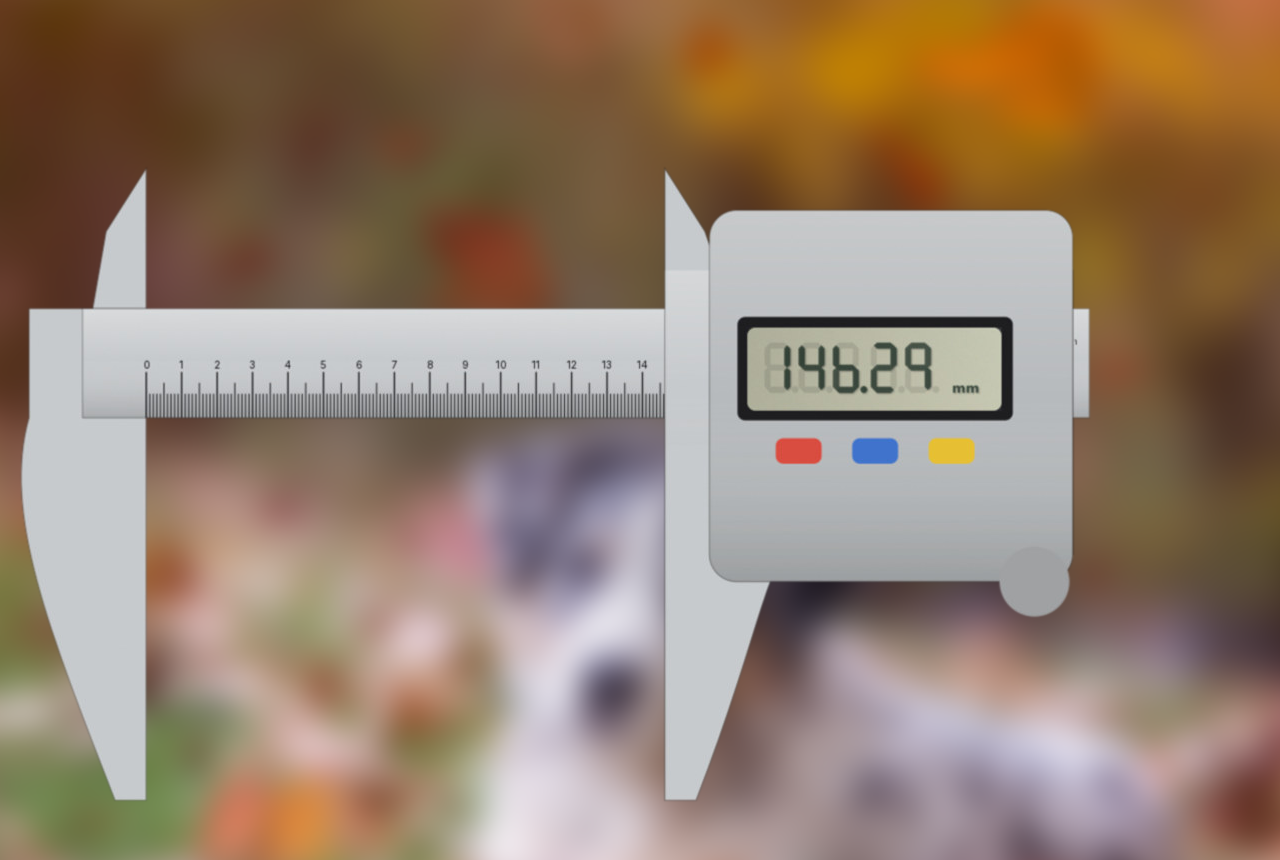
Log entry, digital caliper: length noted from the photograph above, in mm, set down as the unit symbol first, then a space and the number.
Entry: mm 146.29
